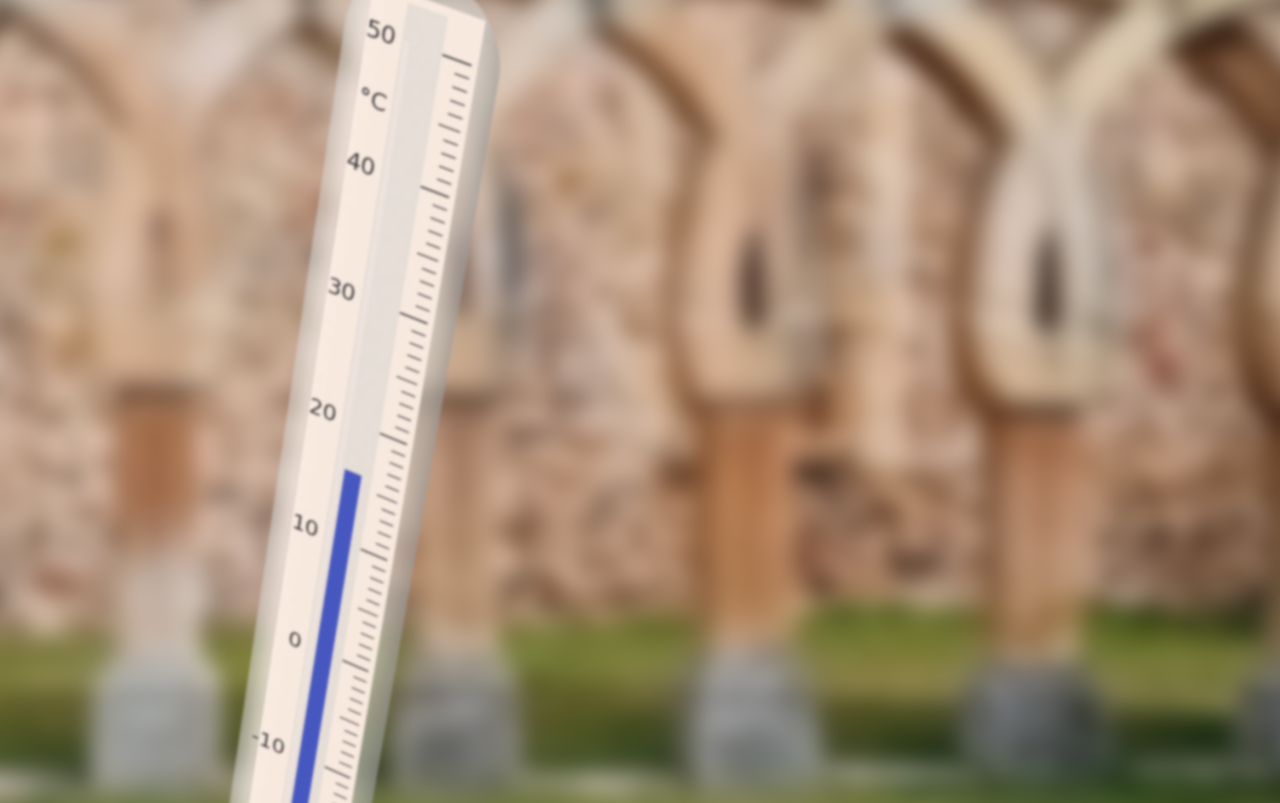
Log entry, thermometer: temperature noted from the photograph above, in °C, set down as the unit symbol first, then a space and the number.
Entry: °C 16
